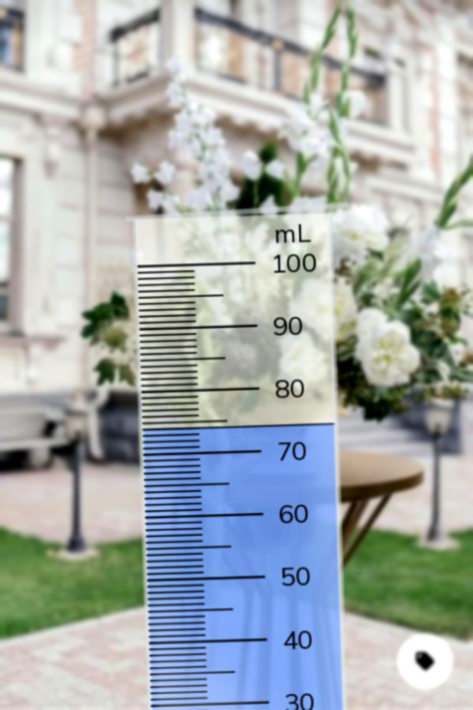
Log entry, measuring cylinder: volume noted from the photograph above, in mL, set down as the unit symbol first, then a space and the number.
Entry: mL 74
